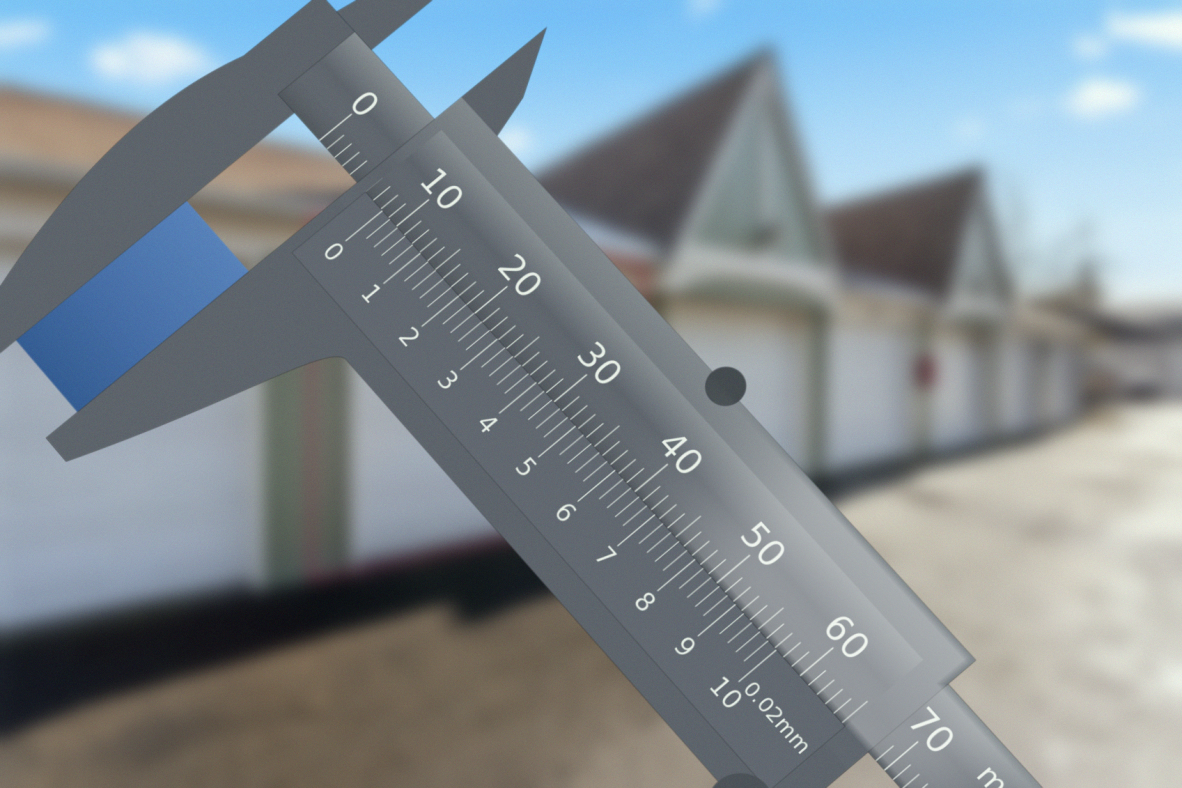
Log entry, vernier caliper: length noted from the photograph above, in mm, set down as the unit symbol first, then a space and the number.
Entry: mm 8.2
